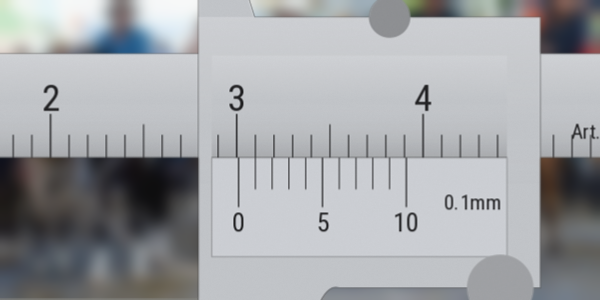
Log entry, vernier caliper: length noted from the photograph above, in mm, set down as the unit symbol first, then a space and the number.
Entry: mm 30.1
